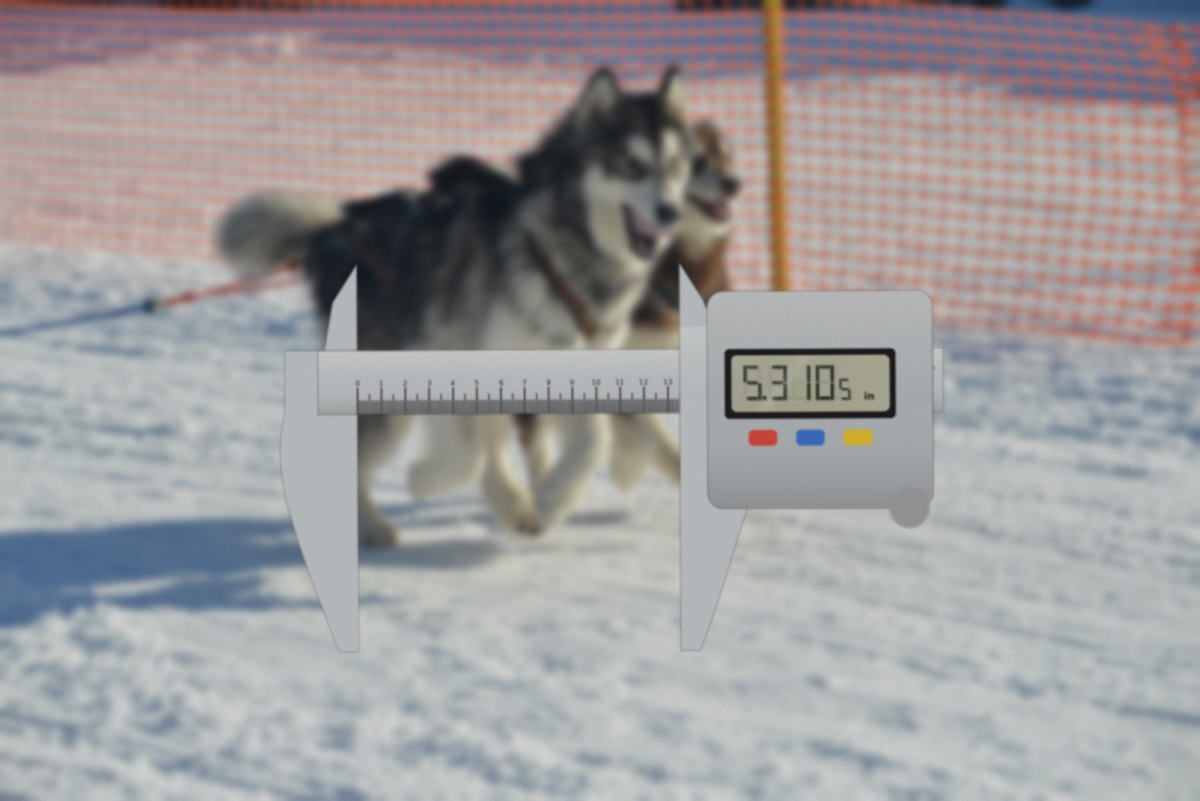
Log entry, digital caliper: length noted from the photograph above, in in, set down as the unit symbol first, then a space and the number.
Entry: in 5.3105
